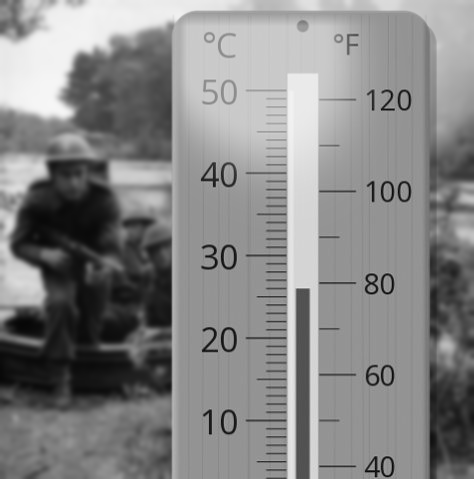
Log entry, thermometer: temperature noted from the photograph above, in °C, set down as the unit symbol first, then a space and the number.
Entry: °C 26
